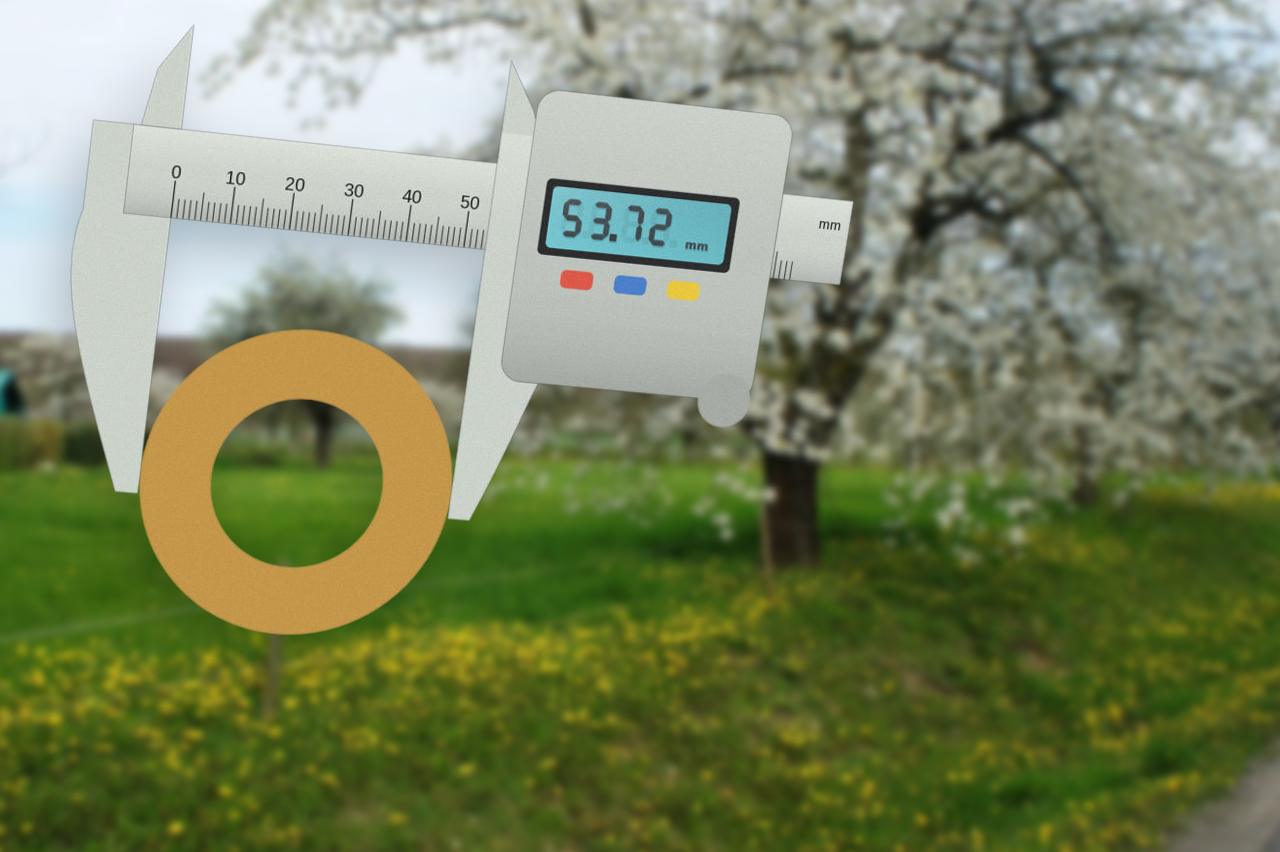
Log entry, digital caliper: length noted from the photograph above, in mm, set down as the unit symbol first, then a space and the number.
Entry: mm 53.72
